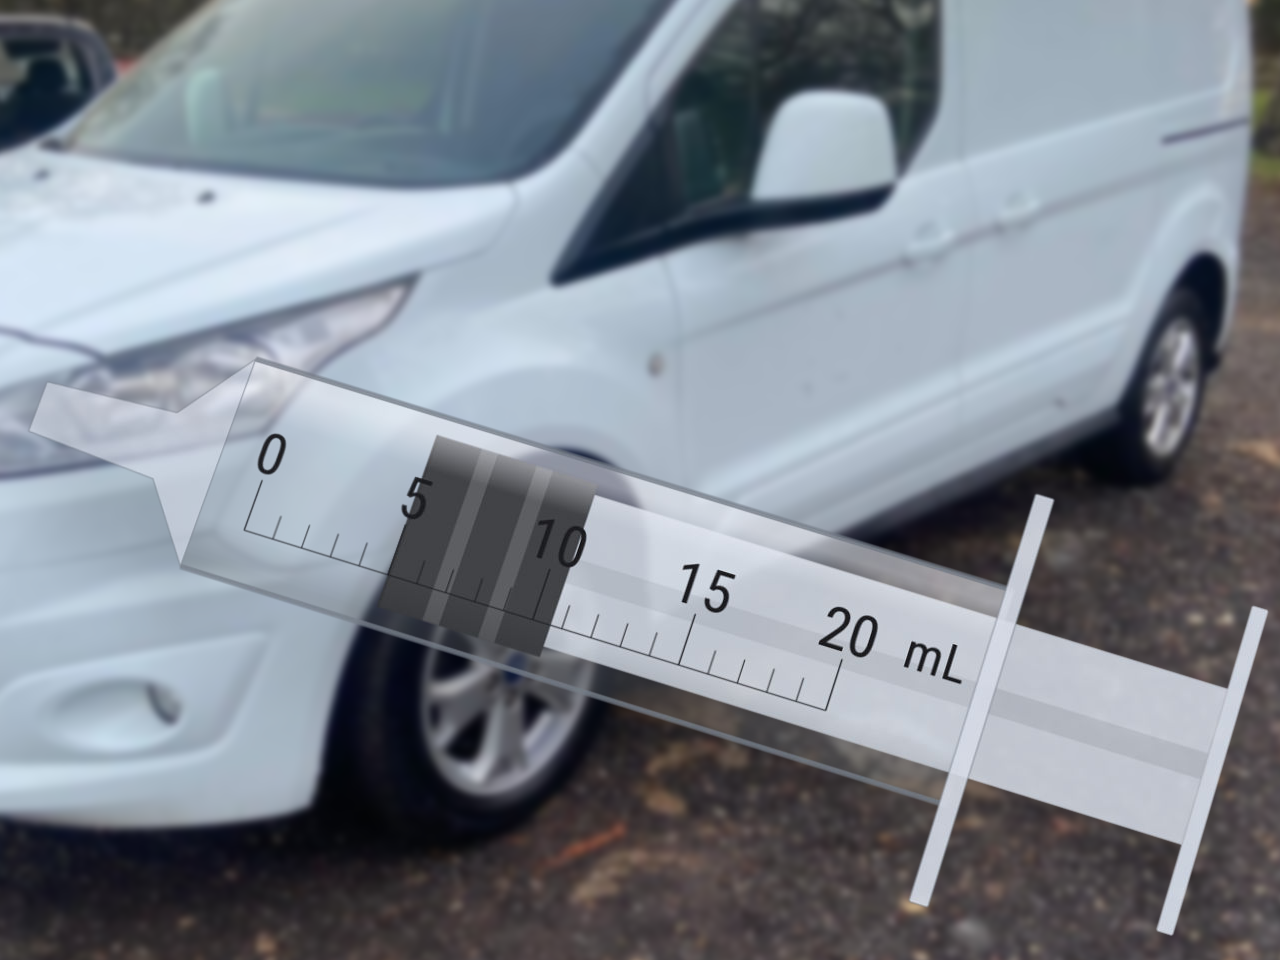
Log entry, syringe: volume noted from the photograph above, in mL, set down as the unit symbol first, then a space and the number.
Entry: mL 5
